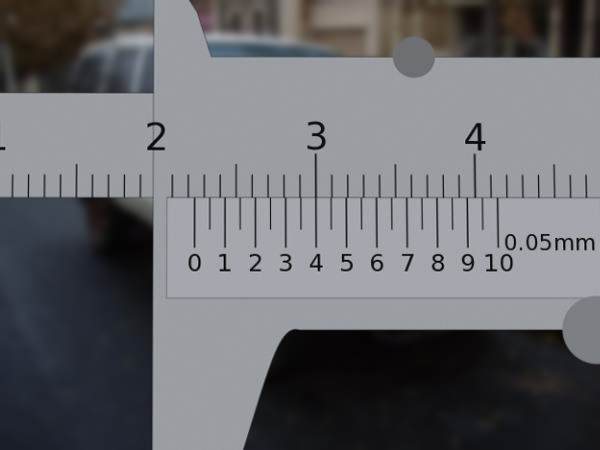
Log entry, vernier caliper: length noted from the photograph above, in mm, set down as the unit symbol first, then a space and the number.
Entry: mm 22.4
